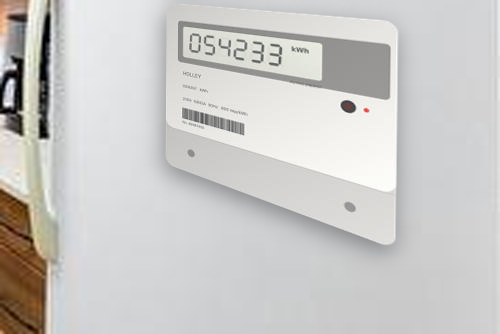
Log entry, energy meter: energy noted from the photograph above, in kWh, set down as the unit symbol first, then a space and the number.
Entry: kWh 54233
